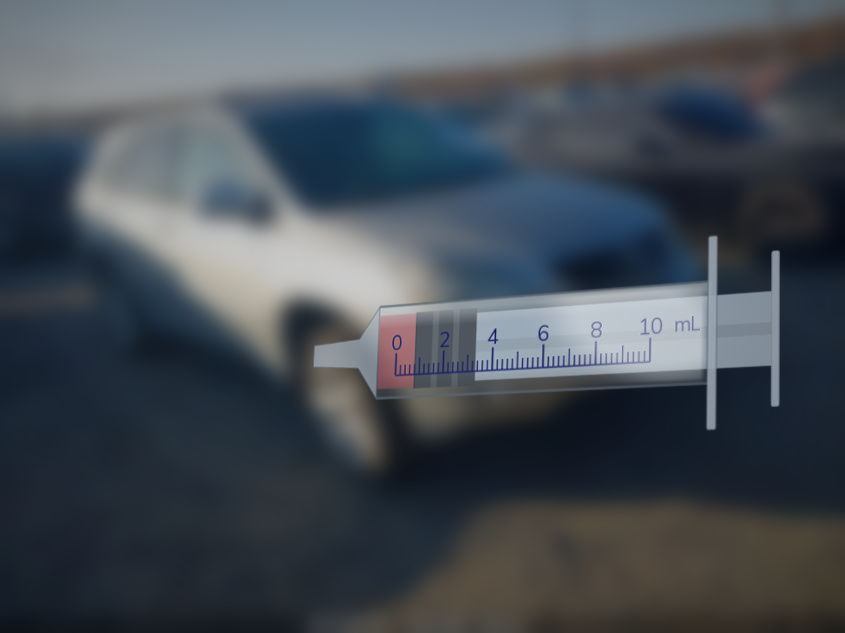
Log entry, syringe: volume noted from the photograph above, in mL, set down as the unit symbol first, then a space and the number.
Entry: mL 0.8
